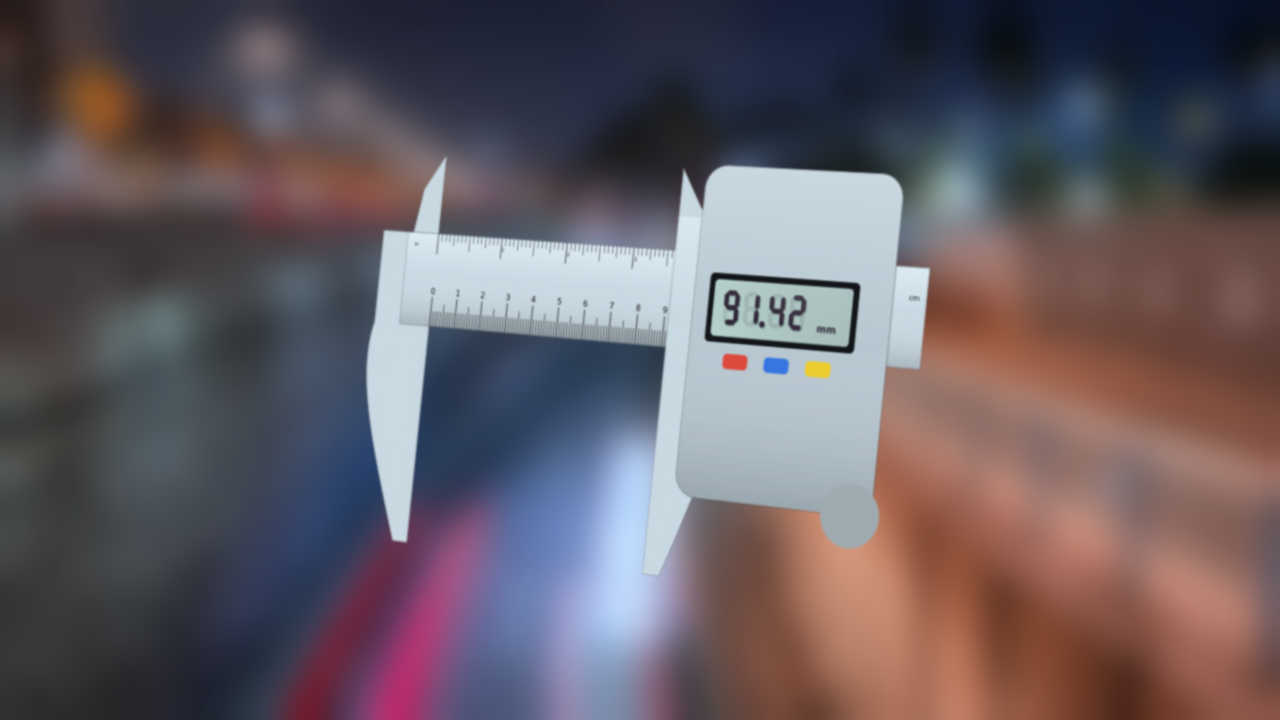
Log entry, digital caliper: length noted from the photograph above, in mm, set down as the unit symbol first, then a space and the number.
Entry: mm 91.42
